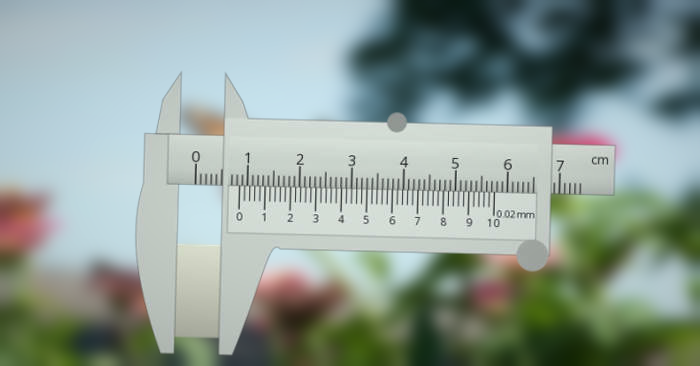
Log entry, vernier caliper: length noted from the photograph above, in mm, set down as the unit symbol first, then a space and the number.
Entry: mm 8.5
